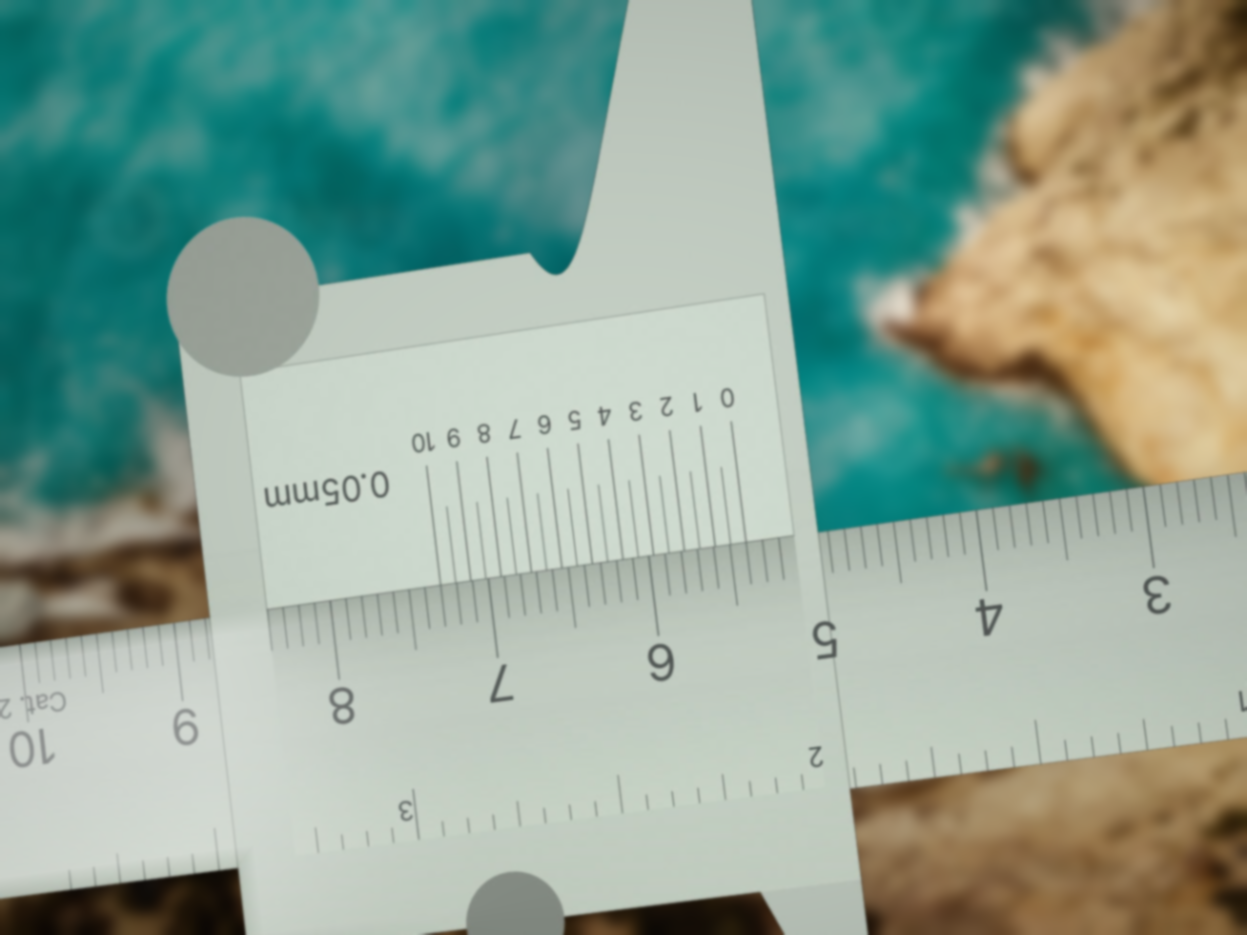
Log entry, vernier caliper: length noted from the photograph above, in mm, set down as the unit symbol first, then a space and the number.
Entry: mm 54.0
